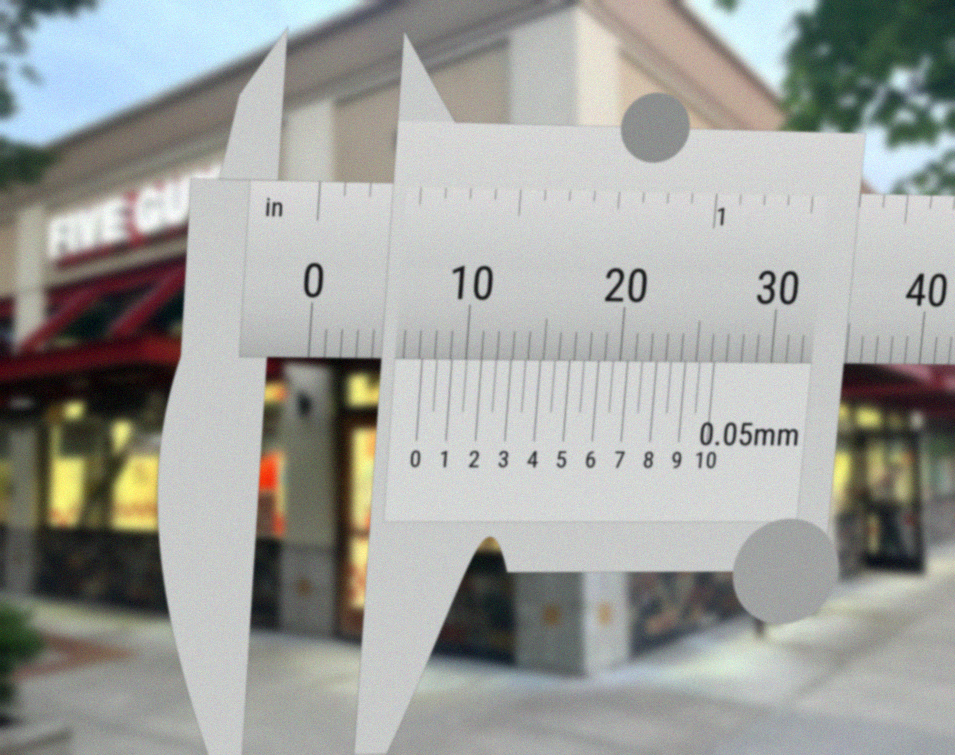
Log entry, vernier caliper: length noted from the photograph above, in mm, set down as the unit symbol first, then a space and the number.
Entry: mm 7.2
